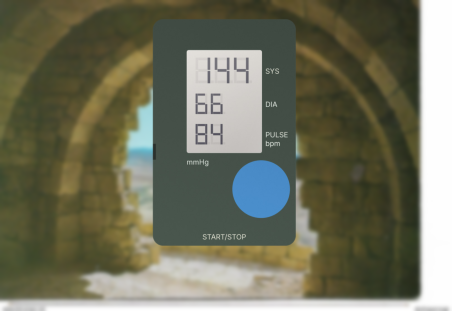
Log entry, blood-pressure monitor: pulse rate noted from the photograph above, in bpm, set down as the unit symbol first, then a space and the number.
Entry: bpm 84
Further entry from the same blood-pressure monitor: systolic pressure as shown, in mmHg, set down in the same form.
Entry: mmHg 144
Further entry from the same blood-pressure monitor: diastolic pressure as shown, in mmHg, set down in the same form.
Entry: mmHg 66
